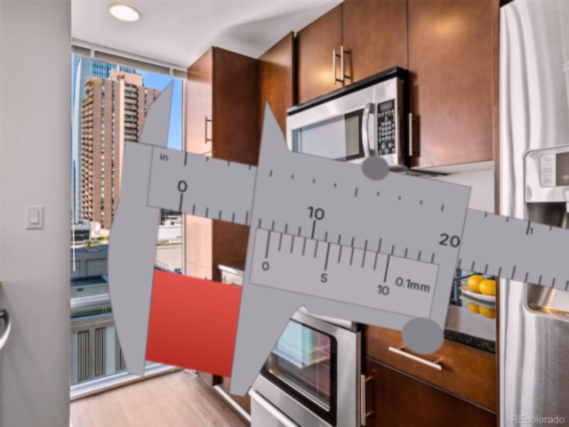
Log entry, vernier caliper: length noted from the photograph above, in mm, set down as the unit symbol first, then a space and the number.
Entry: mm 6.8
